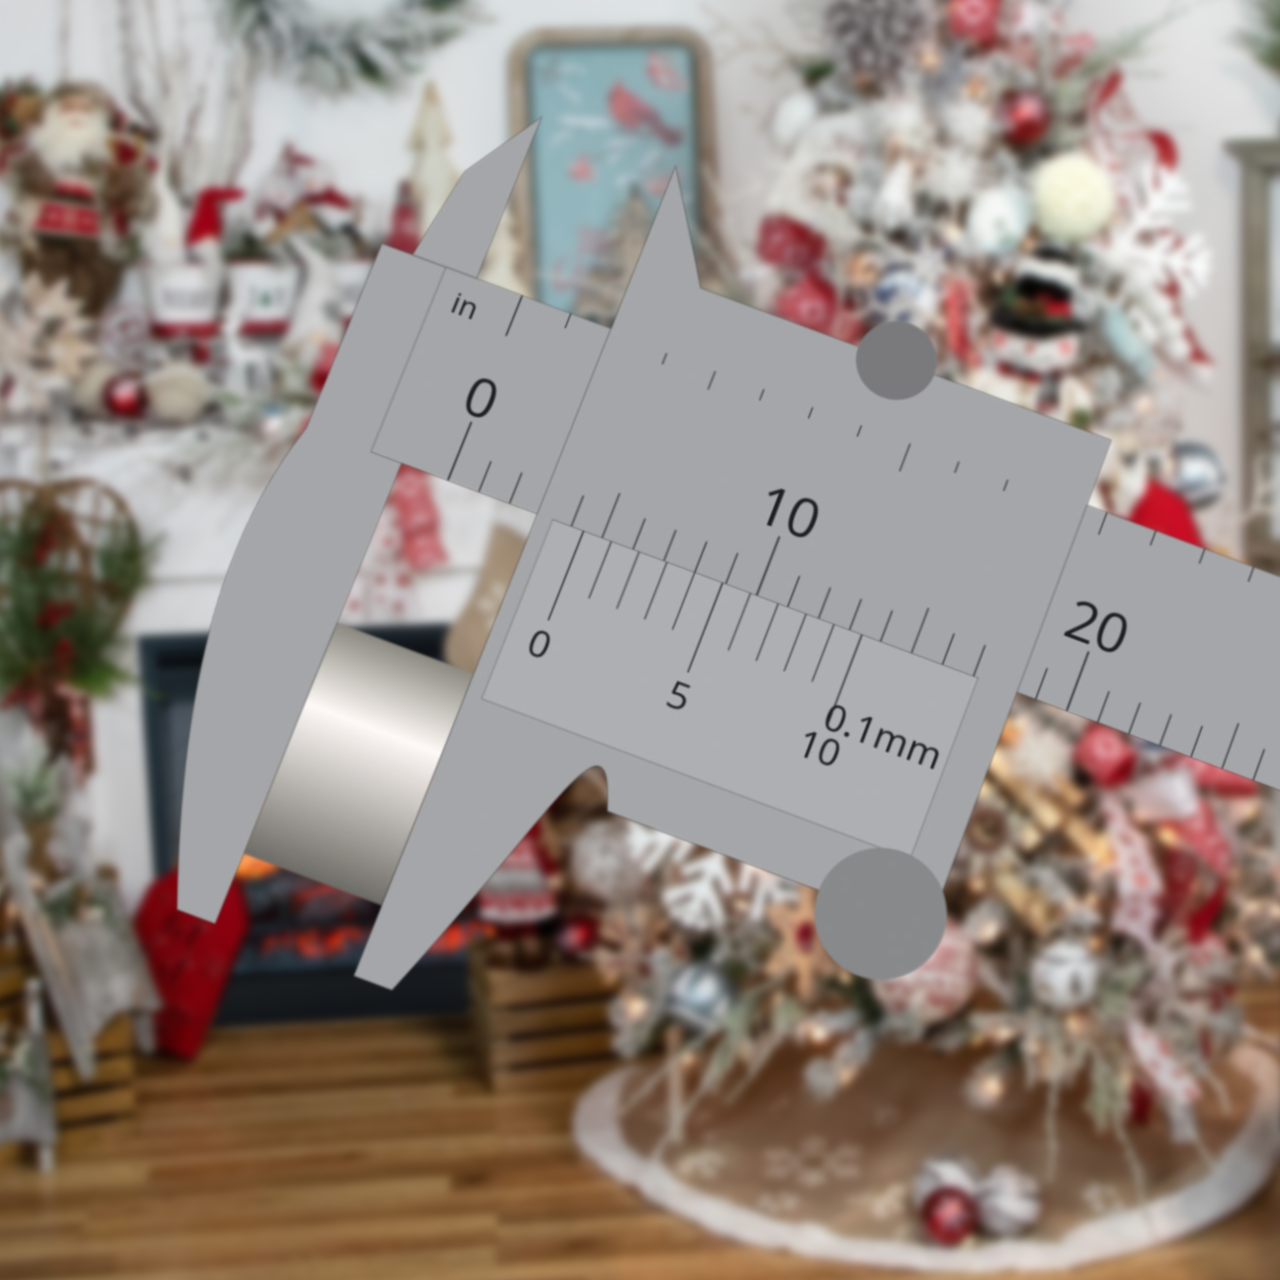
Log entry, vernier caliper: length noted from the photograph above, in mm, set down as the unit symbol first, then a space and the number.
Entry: mm 4.4
